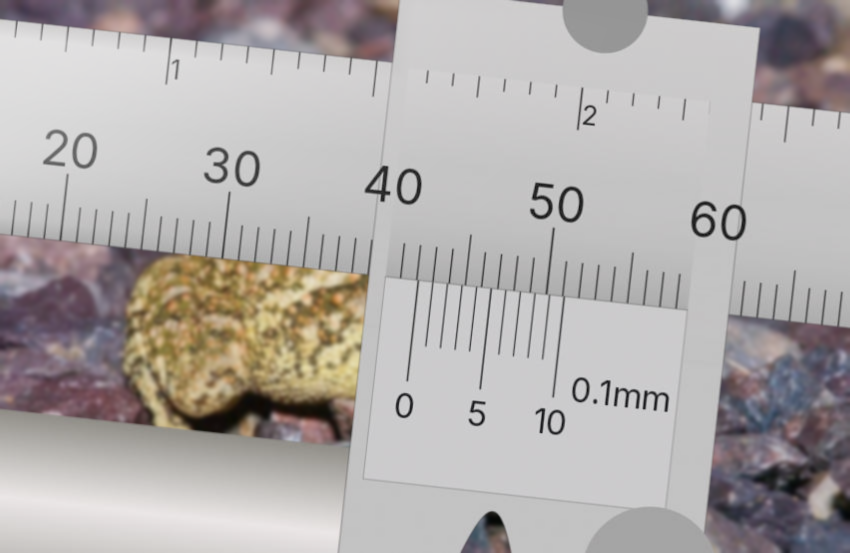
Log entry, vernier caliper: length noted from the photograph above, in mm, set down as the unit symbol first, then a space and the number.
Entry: mm 42.1
